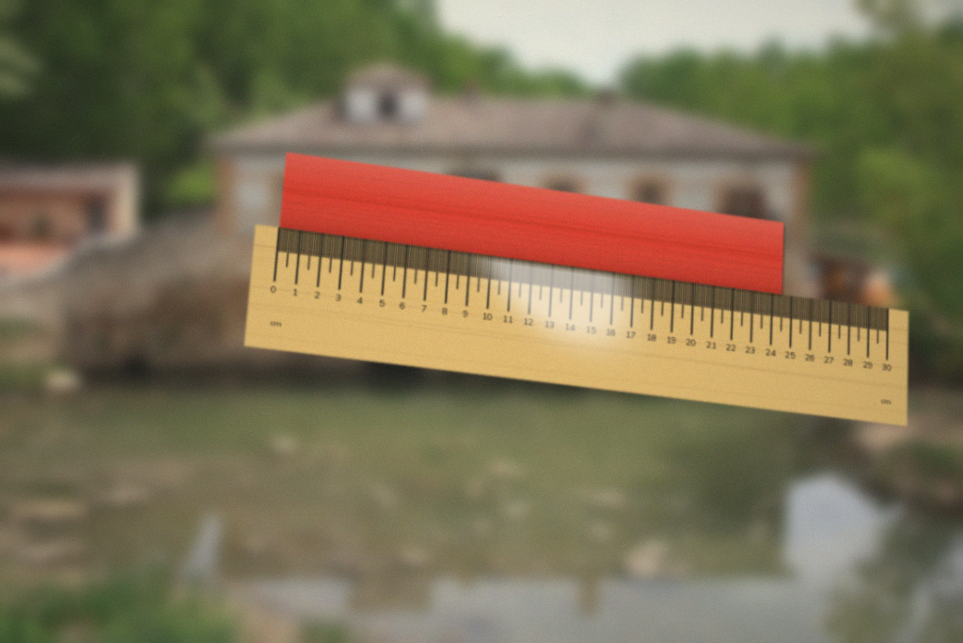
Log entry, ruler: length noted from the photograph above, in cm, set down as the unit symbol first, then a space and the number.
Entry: cm 24.5
